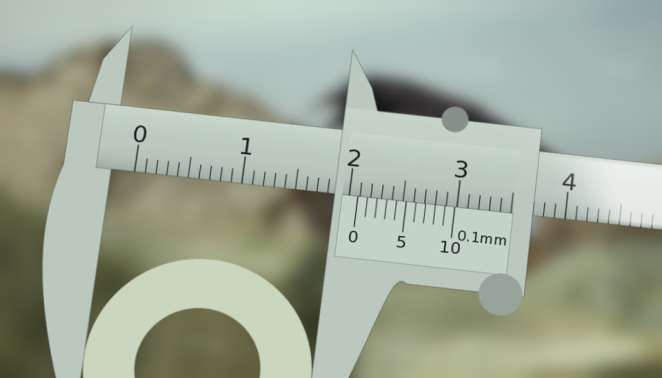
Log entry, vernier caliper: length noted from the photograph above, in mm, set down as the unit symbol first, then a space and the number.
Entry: mm 20.8
